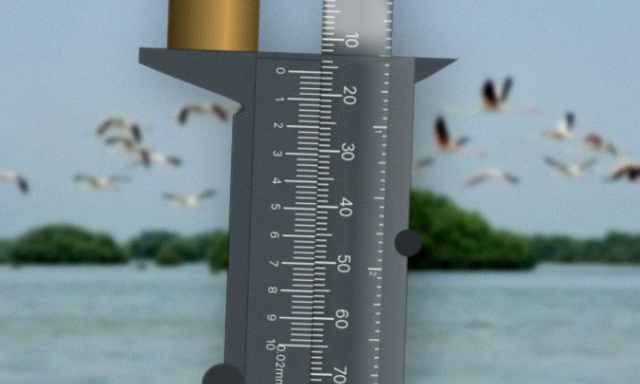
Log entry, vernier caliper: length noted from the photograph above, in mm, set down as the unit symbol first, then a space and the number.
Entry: mm 16.0
